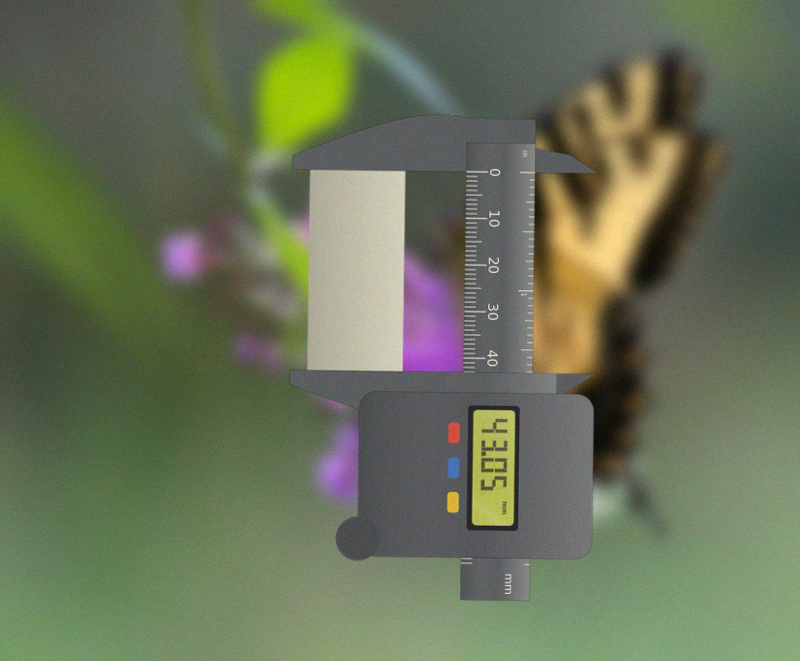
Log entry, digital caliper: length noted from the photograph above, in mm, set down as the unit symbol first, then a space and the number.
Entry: mm 43.05
